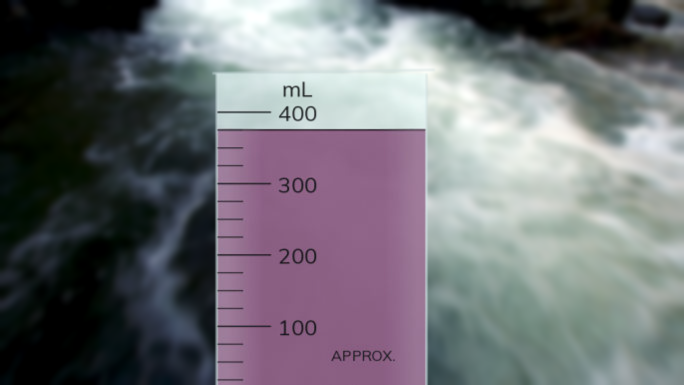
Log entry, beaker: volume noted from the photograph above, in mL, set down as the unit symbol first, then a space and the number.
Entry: mL 375
